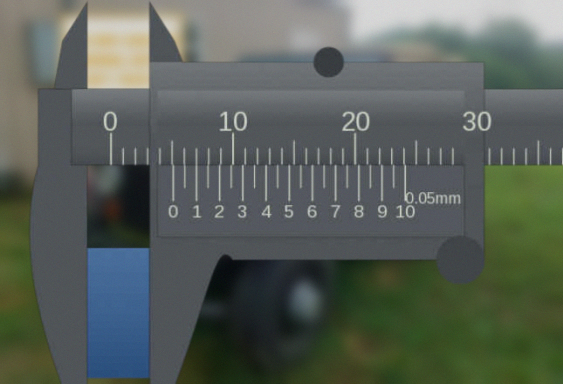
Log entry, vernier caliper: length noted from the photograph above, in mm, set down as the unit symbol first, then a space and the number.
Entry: mm 5.1
